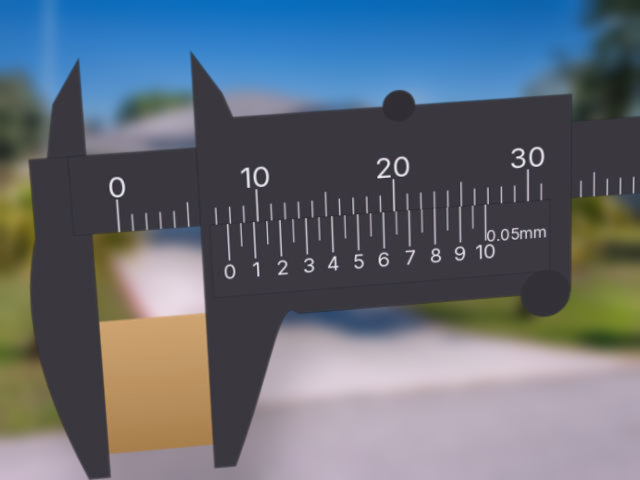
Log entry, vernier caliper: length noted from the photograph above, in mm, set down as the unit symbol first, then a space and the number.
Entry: mm 7.8
